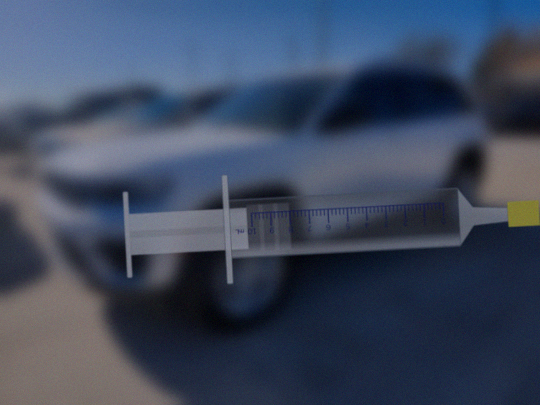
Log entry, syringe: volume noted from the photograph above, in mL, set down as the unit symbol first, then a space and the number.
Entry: mL 8
